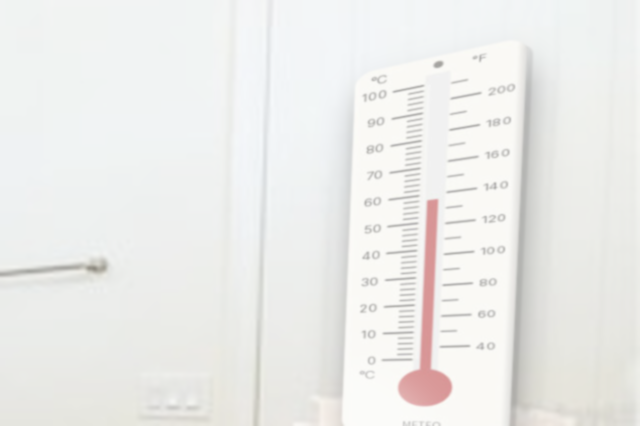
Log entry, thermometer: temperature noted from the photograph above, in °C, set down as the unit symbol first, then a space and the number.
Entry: °C 58
